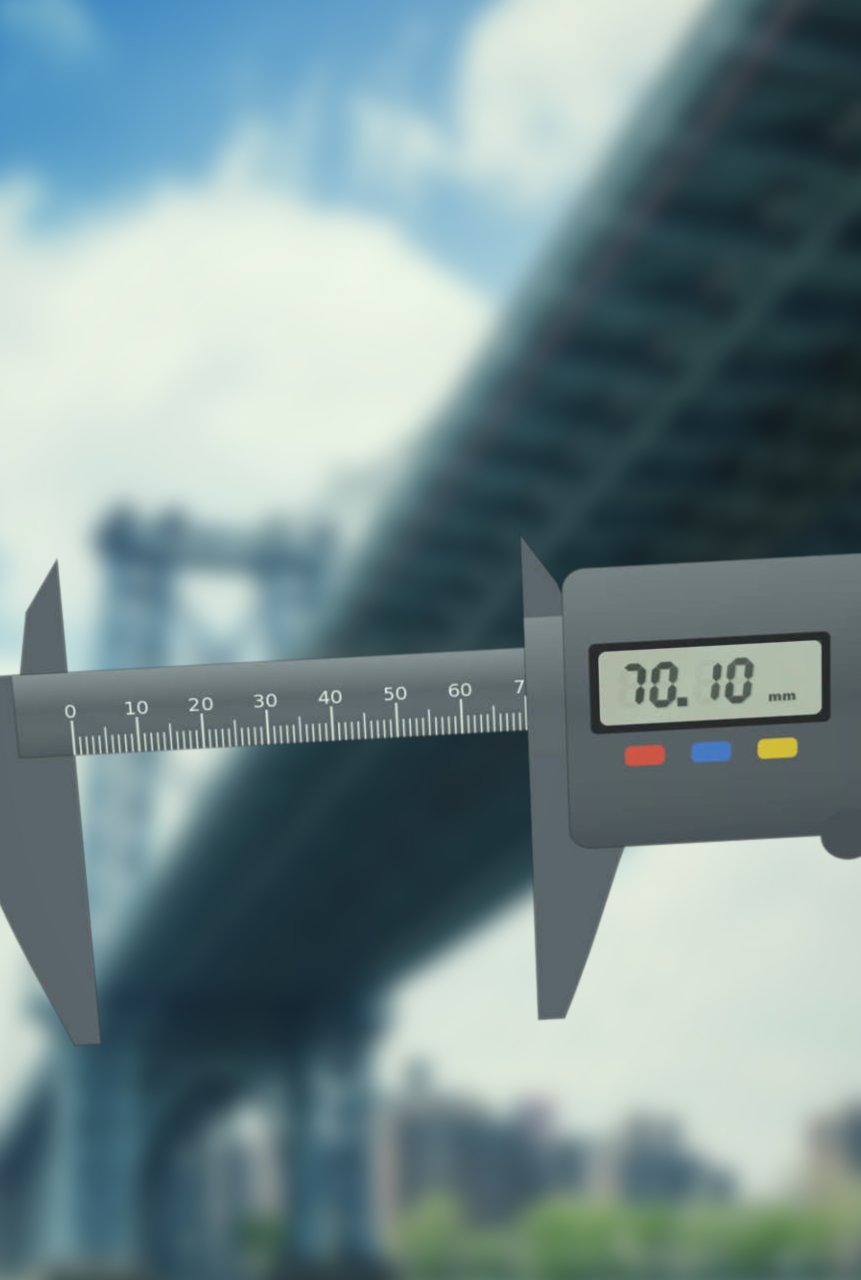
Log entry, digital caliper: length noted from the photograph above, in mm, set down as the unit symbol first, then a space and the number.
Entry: mm 70.10
